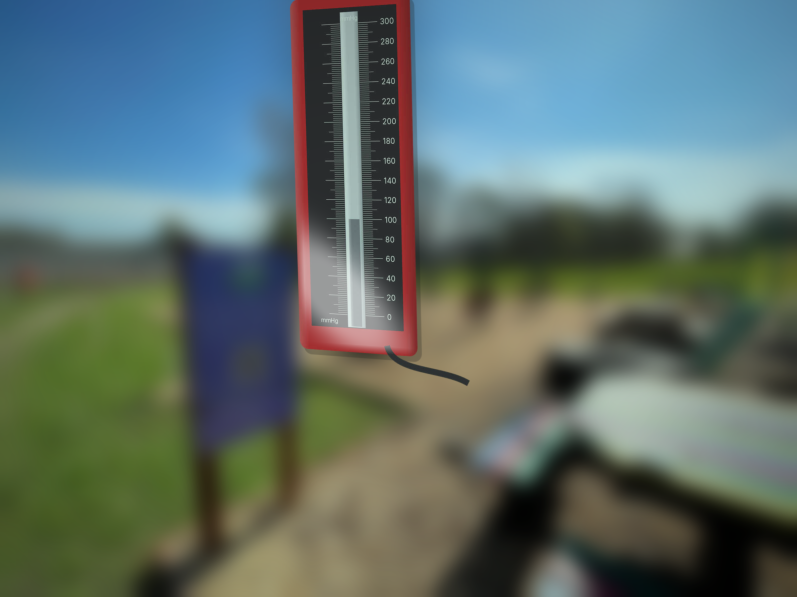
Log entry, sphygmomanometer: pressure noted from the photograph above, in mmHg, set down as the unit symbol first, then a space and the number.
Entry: mmHg 100
